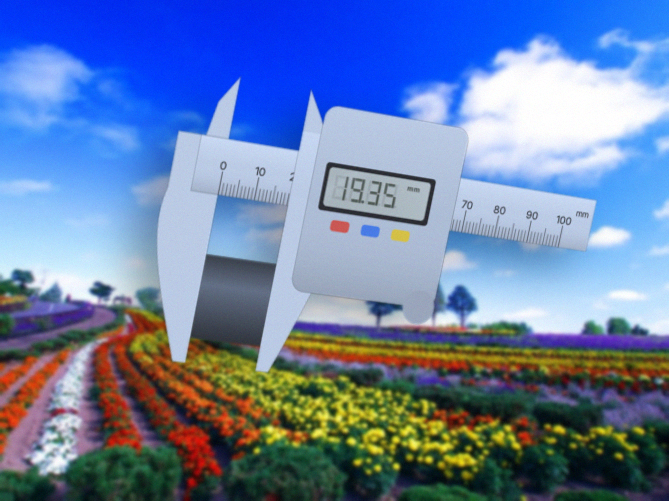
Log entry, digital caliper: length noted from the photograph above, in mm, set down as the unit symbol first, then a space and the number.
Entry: mm 19.35
